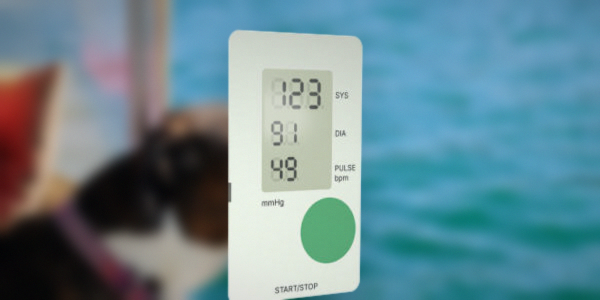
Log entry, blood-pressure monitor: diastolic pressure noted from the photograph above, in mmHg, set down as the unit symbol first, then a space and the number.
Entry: mmHg 91
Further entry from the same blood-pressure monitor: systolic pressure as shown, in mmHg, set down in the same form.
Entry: mmHg 123
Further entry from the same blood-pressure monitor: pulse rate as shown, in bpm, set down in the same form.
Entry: bpm 49
